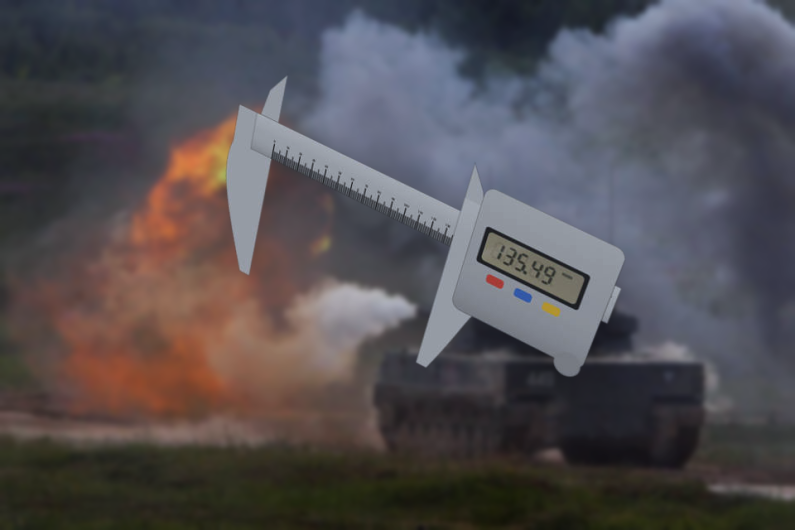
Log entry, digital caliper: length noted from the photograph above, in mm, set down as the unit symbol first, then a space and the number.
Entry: mm 135.49
